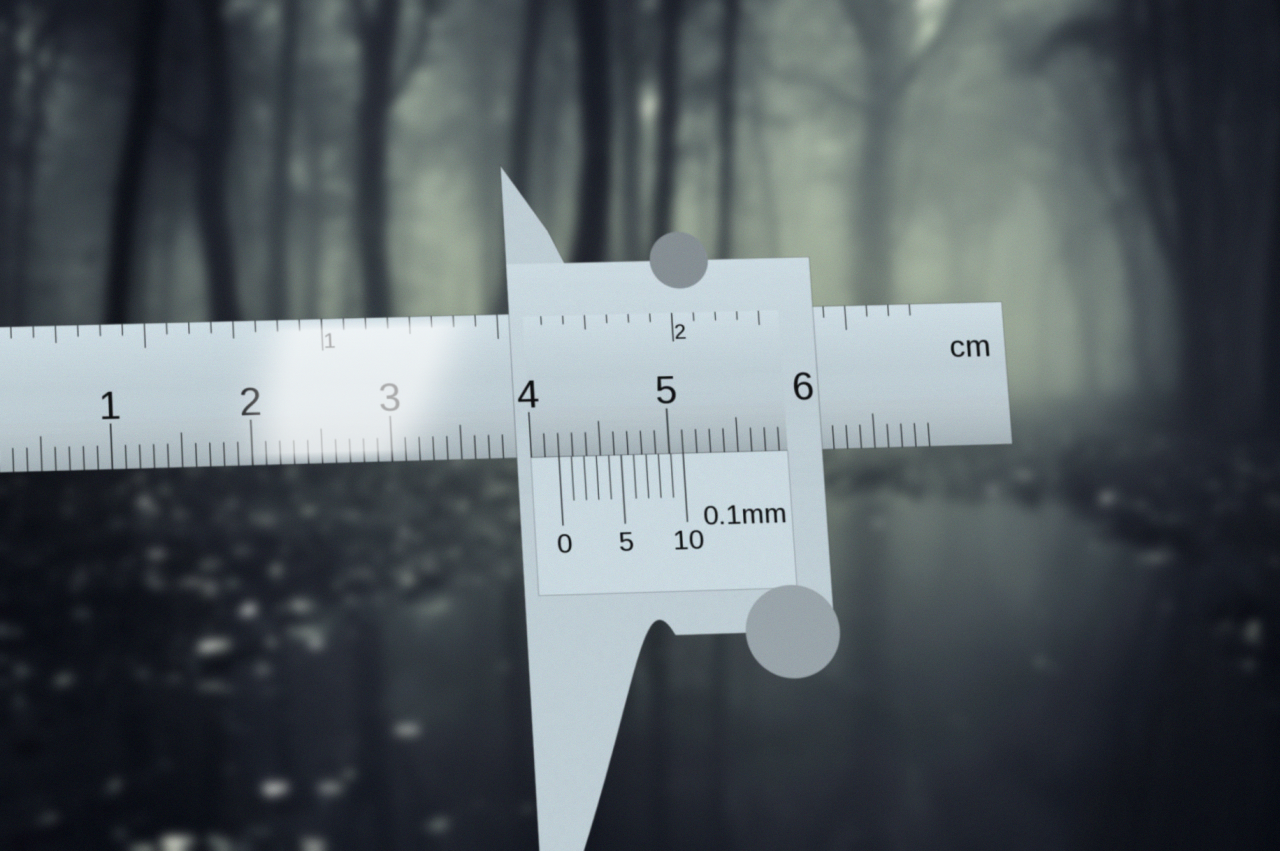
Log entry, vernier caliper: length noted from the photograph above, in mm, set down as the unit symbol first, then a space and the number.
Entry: mm 42.0
